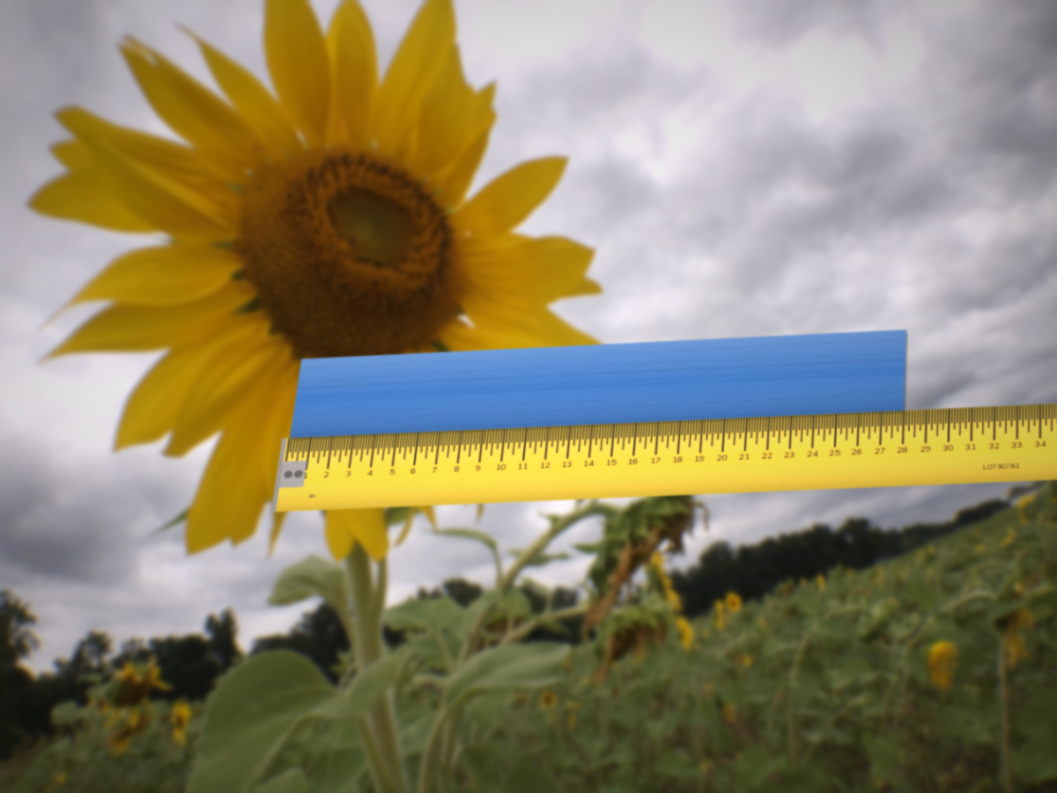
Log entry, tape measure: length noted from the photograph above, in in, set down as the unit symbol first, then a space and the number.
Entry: in 28
